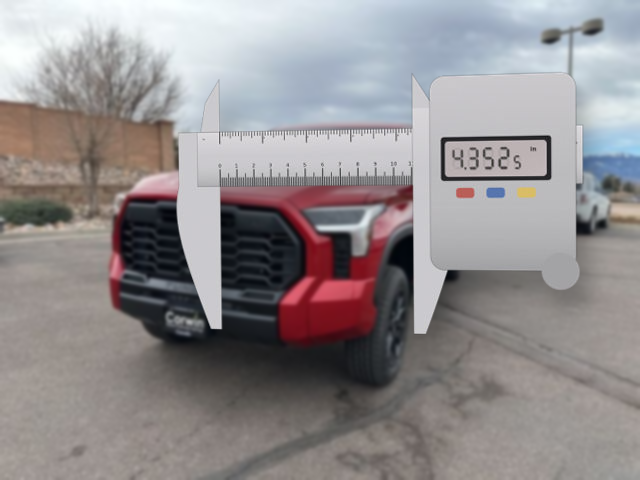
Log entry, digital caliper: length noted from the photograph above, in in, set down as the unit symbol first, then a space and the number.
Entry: in 4.3525
